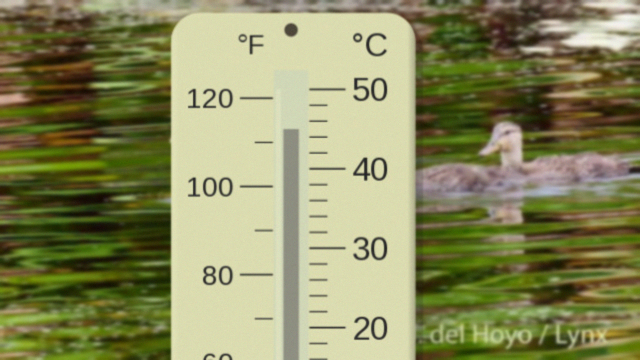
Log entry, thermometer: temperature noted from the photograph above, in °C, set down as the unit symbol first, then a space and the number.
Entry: °C 45
